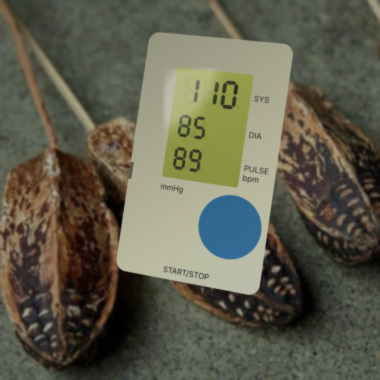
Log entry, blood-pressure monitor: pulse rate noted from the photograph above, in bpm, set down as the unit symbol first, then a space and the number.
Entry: bpm 89
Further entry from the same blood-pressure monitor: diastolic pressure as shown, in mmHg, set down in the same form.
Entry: mmHg 85
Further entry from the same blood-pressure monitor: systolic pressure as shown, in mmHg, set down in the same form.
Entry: mmHg 110
